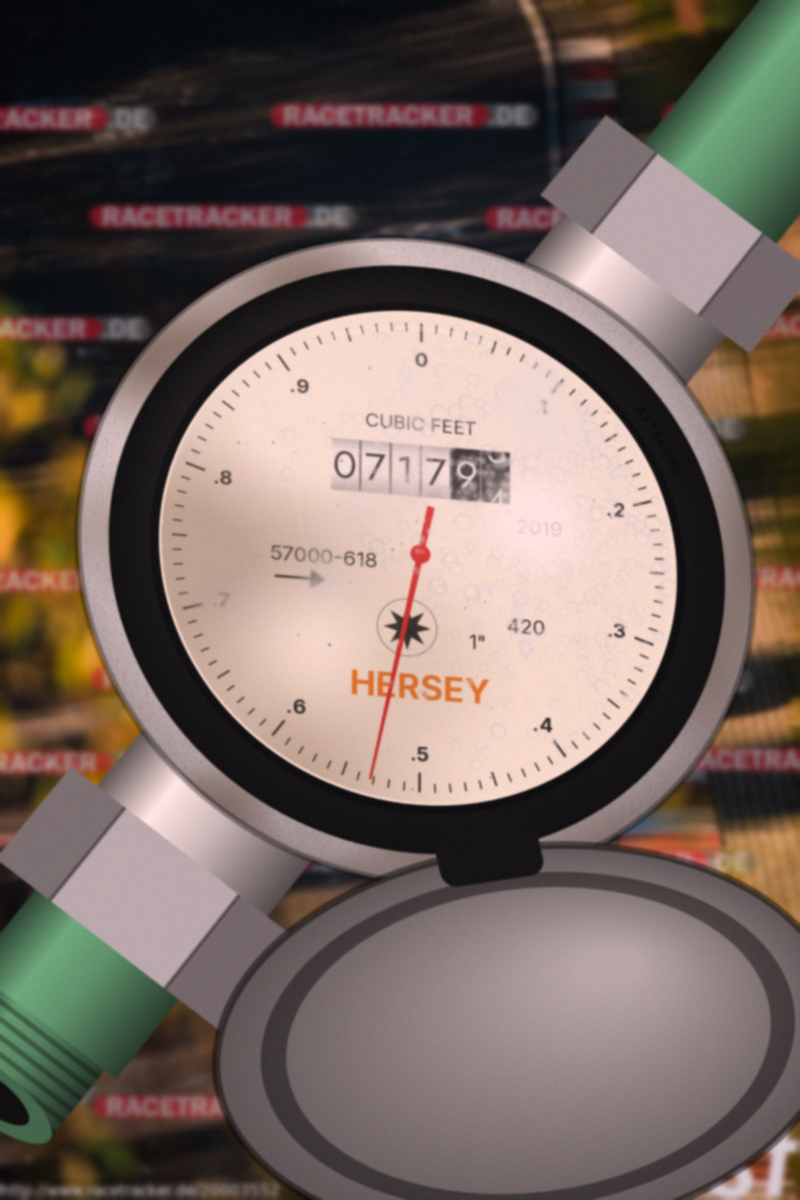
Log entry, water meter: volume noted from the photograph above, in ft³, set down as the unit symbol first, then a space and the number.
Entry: ft³ 71793.53
